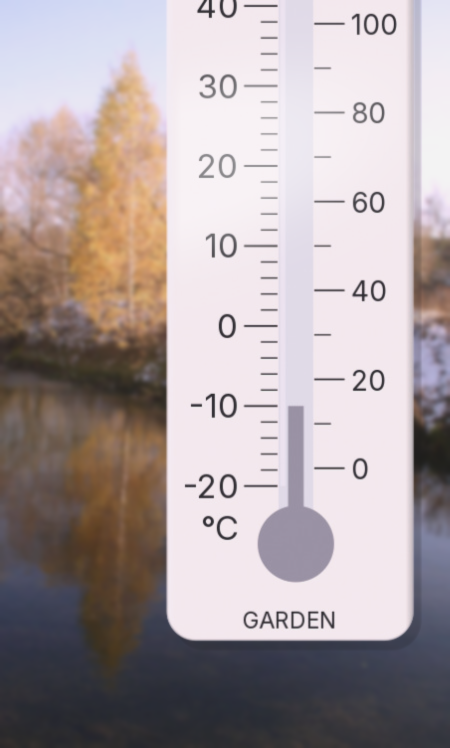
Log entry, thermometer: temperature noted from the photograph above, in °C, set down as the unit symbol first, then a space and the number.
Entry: °C -10
